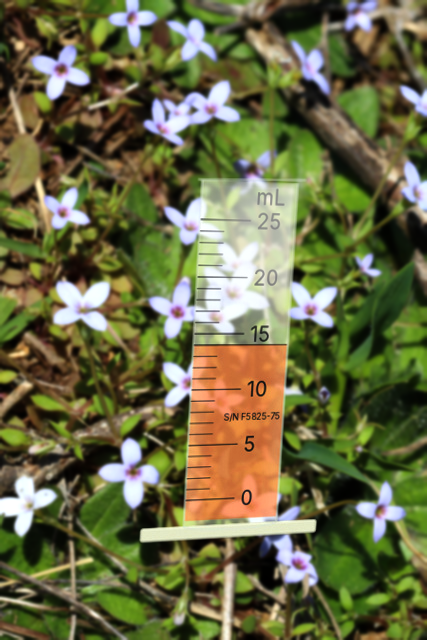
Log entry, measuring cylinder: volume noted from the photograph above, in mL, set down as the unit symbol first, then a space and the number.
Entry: mL 14
